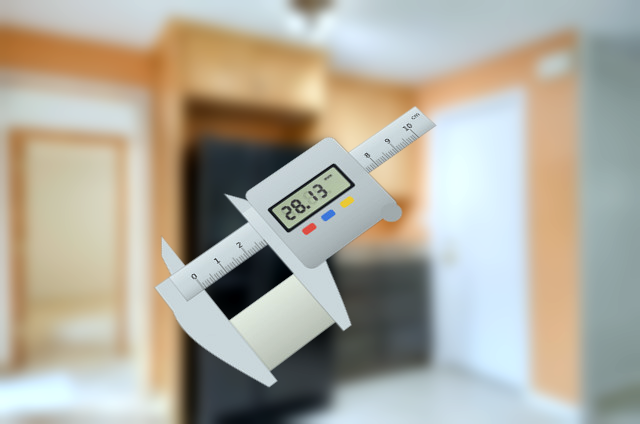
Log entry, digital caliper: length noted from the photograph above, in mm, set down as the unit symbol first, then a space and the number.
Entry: mm 28.13
